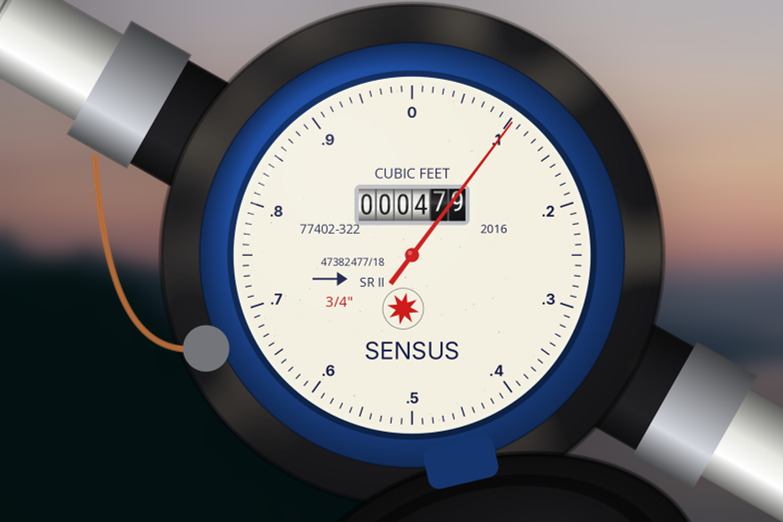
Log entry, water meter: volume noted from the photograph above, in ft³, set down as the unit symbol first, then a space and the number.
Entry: ft³ 479.10
